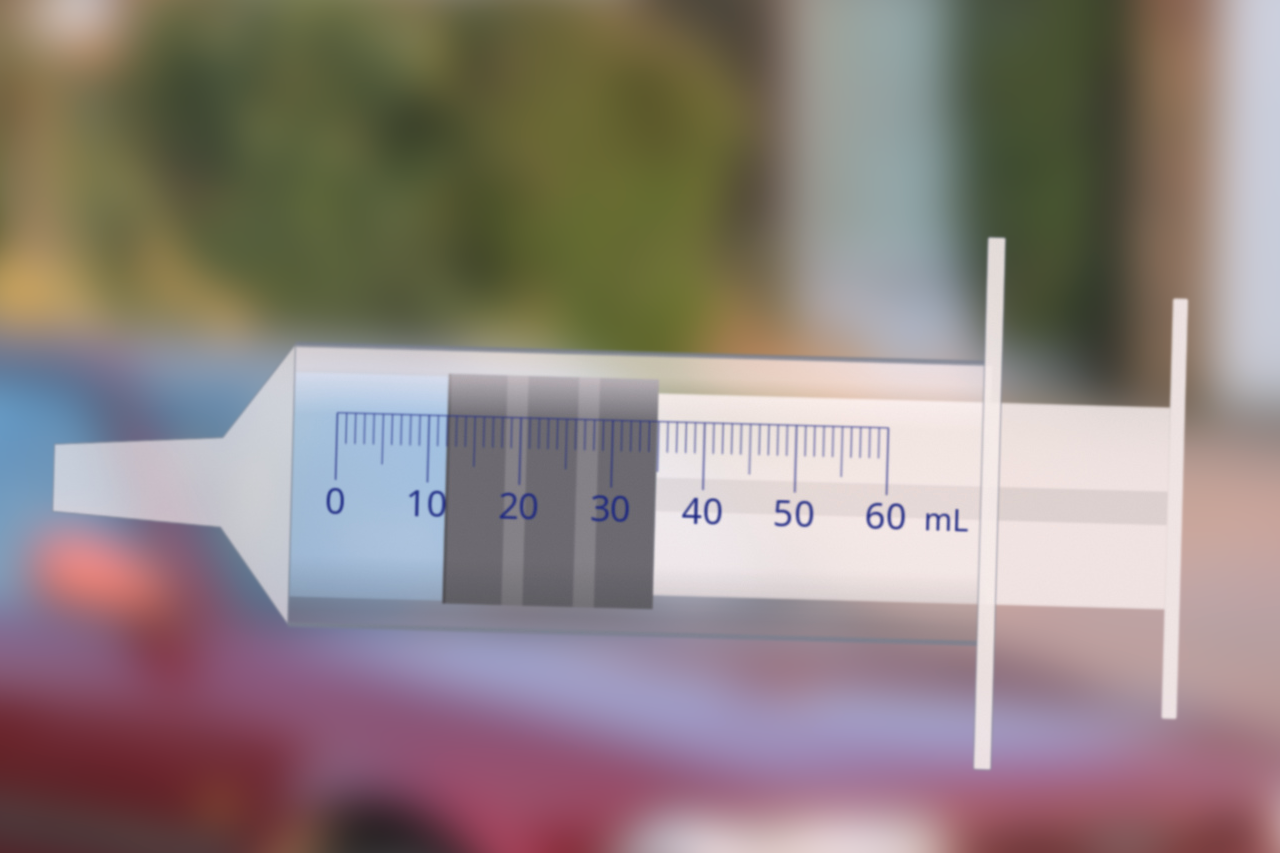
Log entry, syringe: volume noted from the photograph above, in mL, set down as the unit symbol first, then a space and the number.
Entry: mL 12
